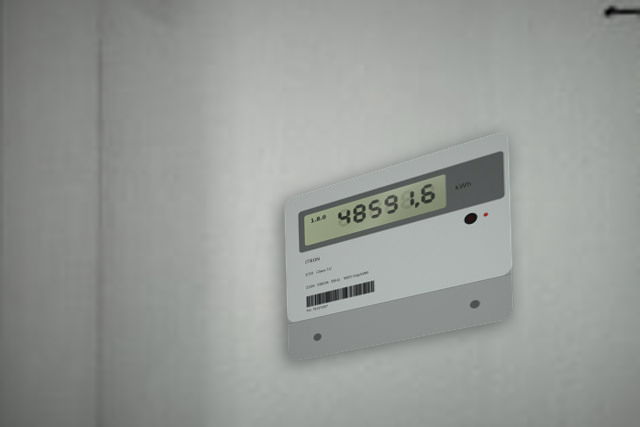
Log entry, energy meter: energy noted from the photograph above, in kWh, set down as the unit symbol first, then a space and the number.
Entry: kWh 48591.6
